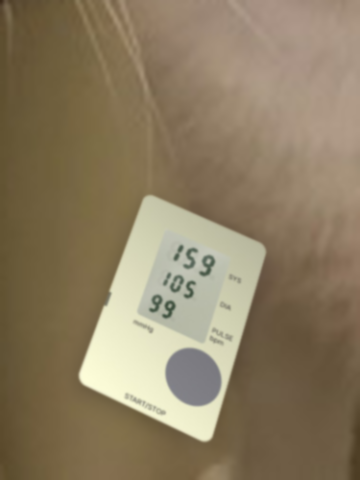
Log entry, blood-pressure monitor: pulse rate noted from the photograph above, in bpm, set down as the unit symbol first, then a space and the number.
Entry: bpm 99
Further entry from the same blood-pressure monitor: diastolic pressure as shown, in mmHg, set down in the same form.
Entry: mmHg 105
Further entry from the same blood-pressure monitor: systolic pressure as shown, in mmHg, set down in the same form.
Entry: mmHg 159
